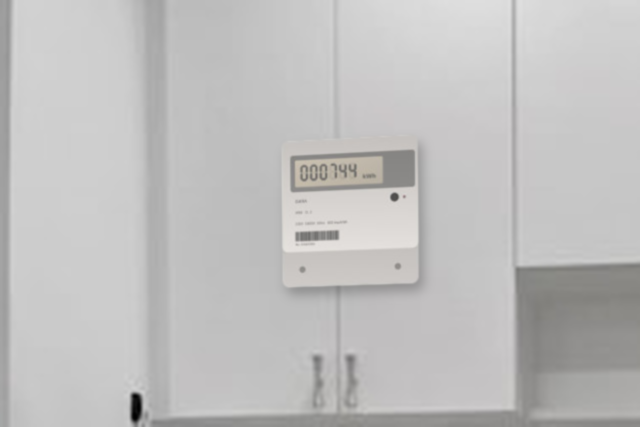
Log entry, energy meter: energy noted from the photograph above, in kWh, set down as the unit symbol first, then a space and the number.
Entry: kWh 744
